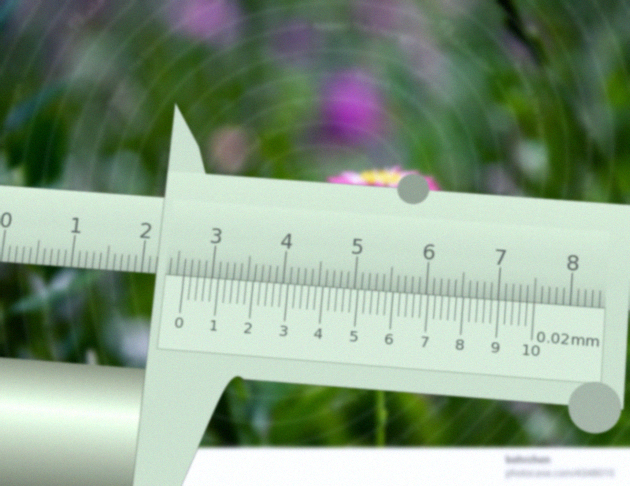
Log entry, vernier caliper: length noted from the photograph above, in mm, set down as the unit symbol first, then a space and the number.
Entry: mm 26.0
